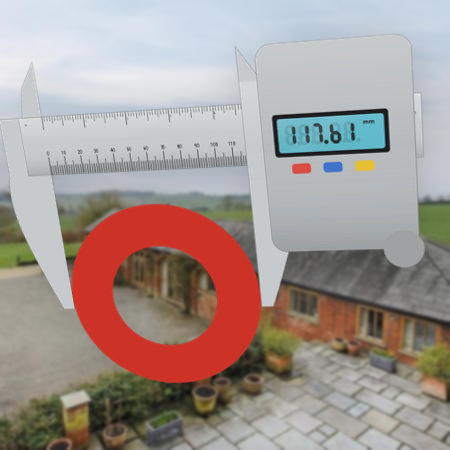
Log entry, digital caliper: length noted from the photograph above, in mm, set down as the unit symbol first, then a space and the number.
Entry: mm 117.61
